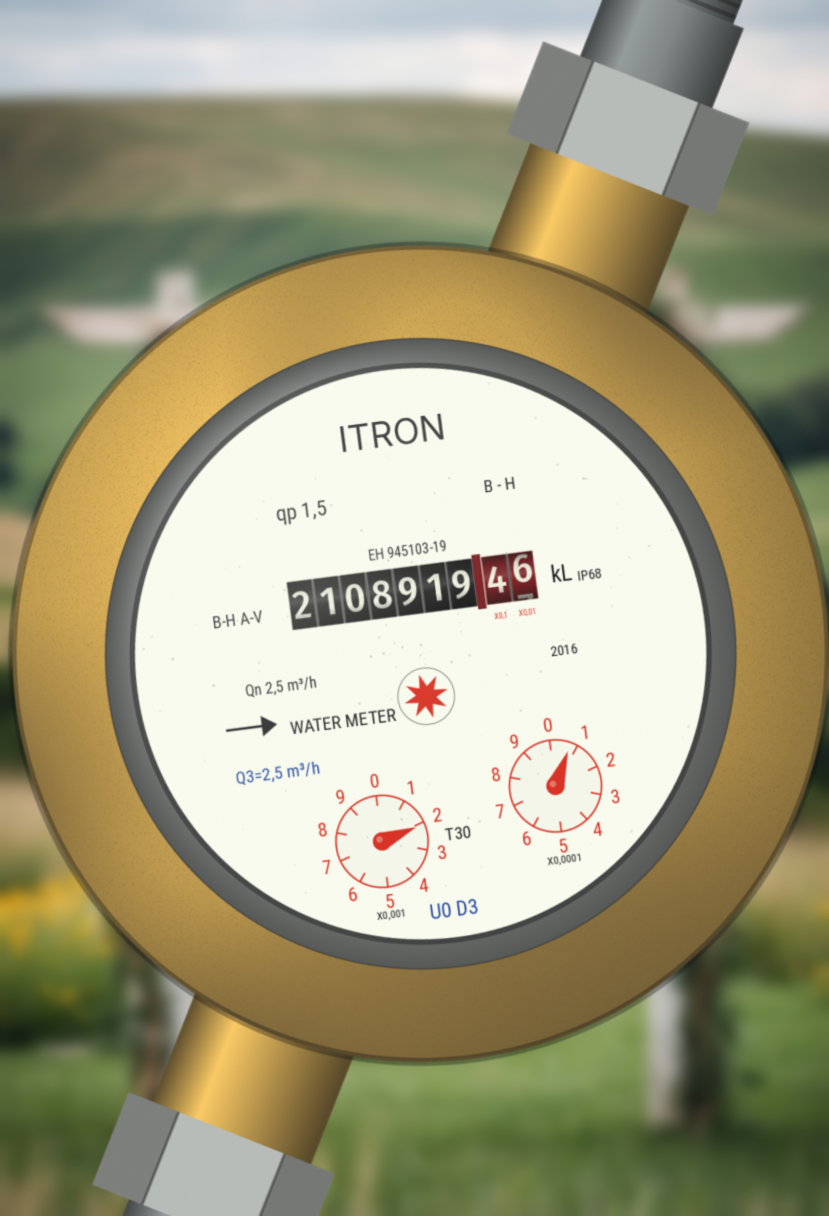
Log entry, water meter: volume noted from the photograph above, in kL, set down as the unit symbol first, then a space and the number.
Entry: kL 2108919.4620
